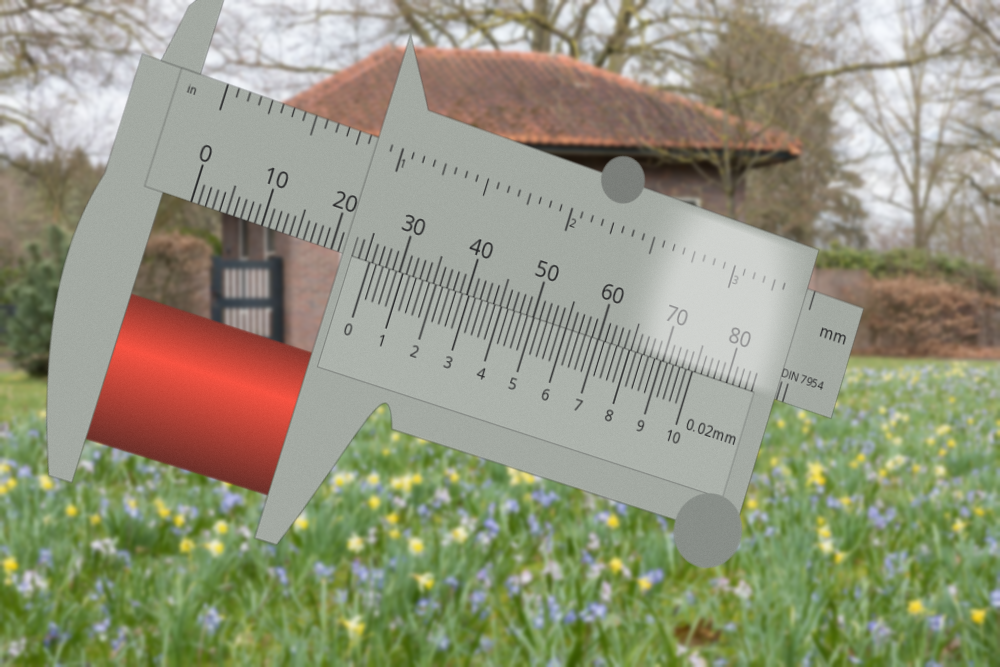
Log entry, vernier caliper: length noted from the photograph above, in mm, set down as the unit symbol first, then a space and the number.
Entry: mm 25.6
